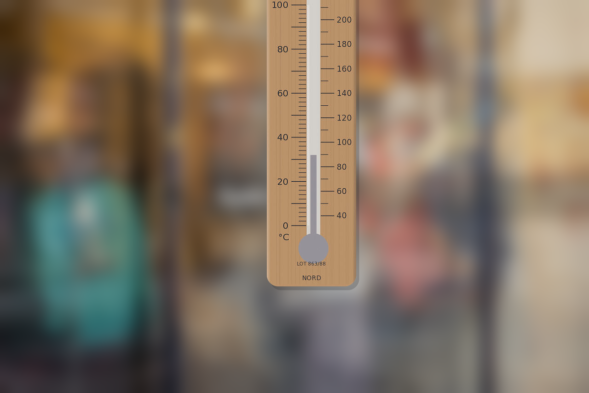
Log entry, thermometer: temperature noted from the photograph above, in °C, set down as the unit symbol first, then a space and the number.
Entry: °C 32
